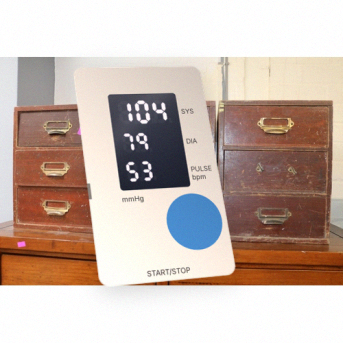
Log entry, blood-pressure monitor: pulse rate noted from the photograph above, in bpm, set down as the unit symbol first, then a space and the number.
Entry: bpm 53
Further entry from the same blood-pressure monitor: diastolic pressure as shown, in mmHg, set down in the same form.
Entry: mmHg 79
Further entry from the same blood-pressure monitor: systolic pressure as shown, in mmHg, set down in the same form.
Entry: mmHg 104
